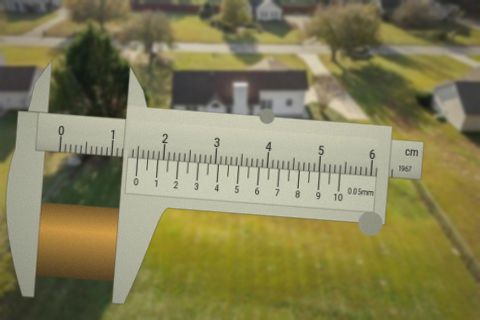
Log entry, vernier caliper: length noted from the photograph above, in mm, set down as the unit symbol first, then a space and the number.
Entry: mm 15.0
